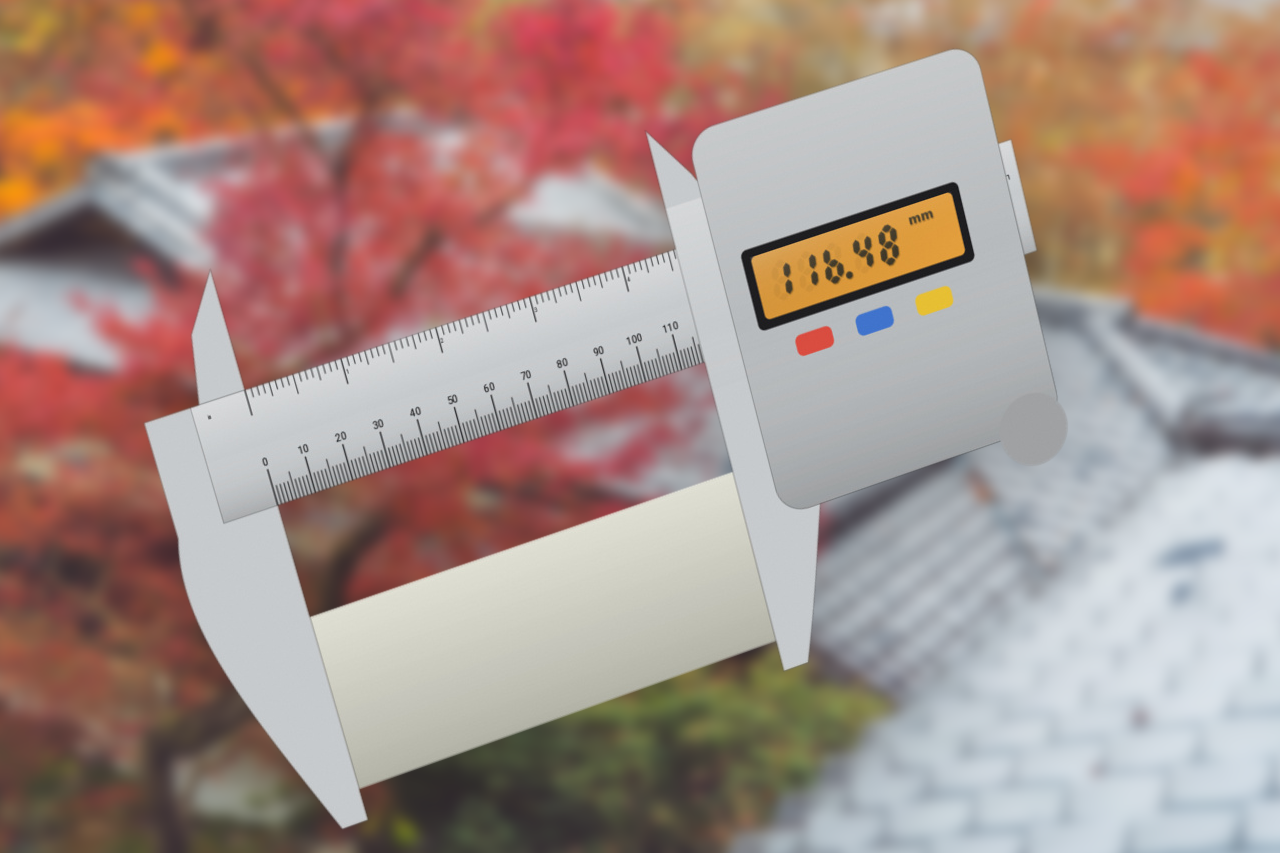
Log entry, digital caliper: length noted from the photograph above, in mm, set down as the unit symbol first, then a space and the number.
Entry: mm 116.48
